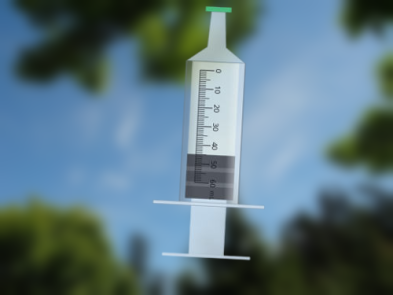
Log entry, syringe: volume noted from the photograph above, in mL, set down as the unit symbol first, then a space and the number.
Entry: mL 45
